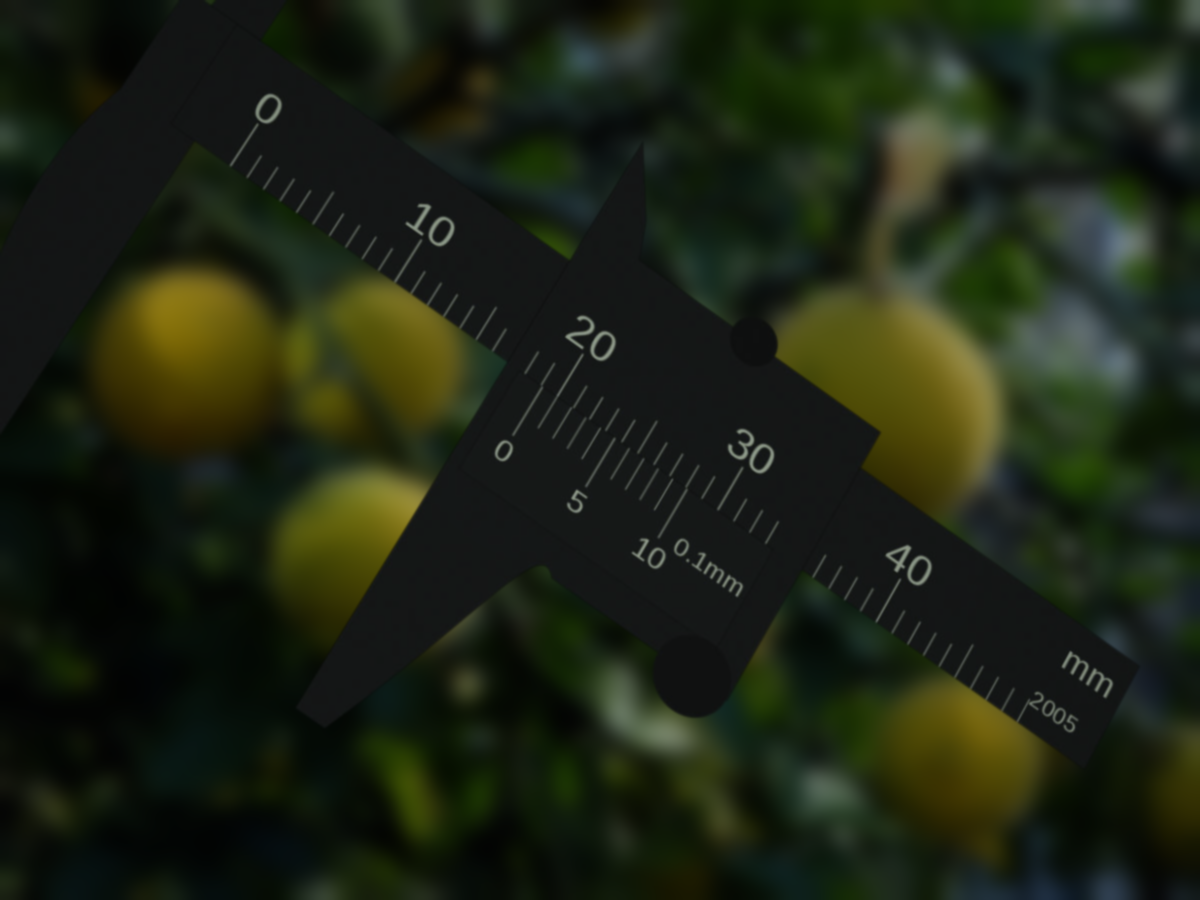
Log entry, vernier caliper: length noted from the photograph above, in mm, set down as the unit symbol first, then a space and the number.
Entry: mm 19.1
